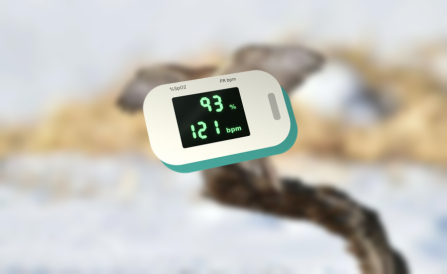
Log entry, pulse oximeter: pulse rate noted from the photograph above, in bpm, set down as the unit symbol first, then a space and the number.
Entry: bpm 121
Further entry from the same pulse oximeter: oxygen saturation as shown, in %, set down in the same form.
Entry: % 93
